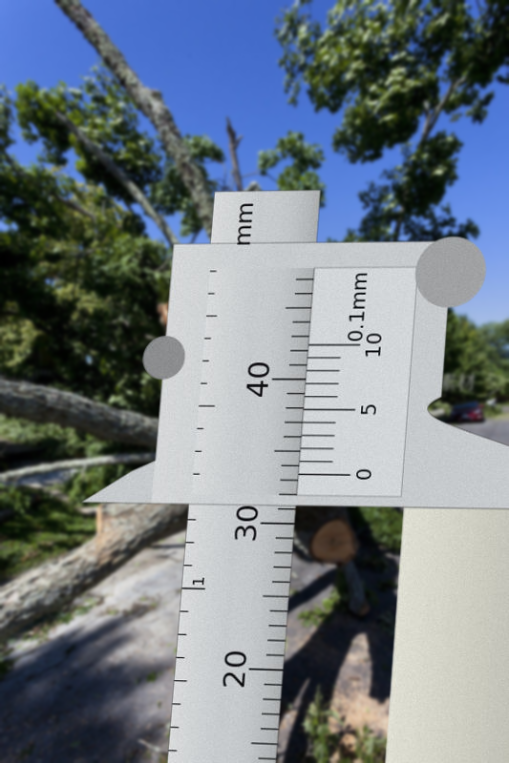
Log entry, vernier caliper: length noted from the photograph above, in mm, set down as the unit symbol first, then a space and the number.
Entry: mm 33.4
